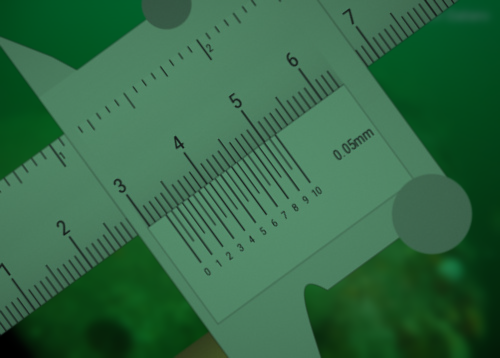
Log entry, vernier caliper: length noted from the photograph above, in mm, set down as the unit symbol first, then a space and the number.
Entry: mm 32.8
